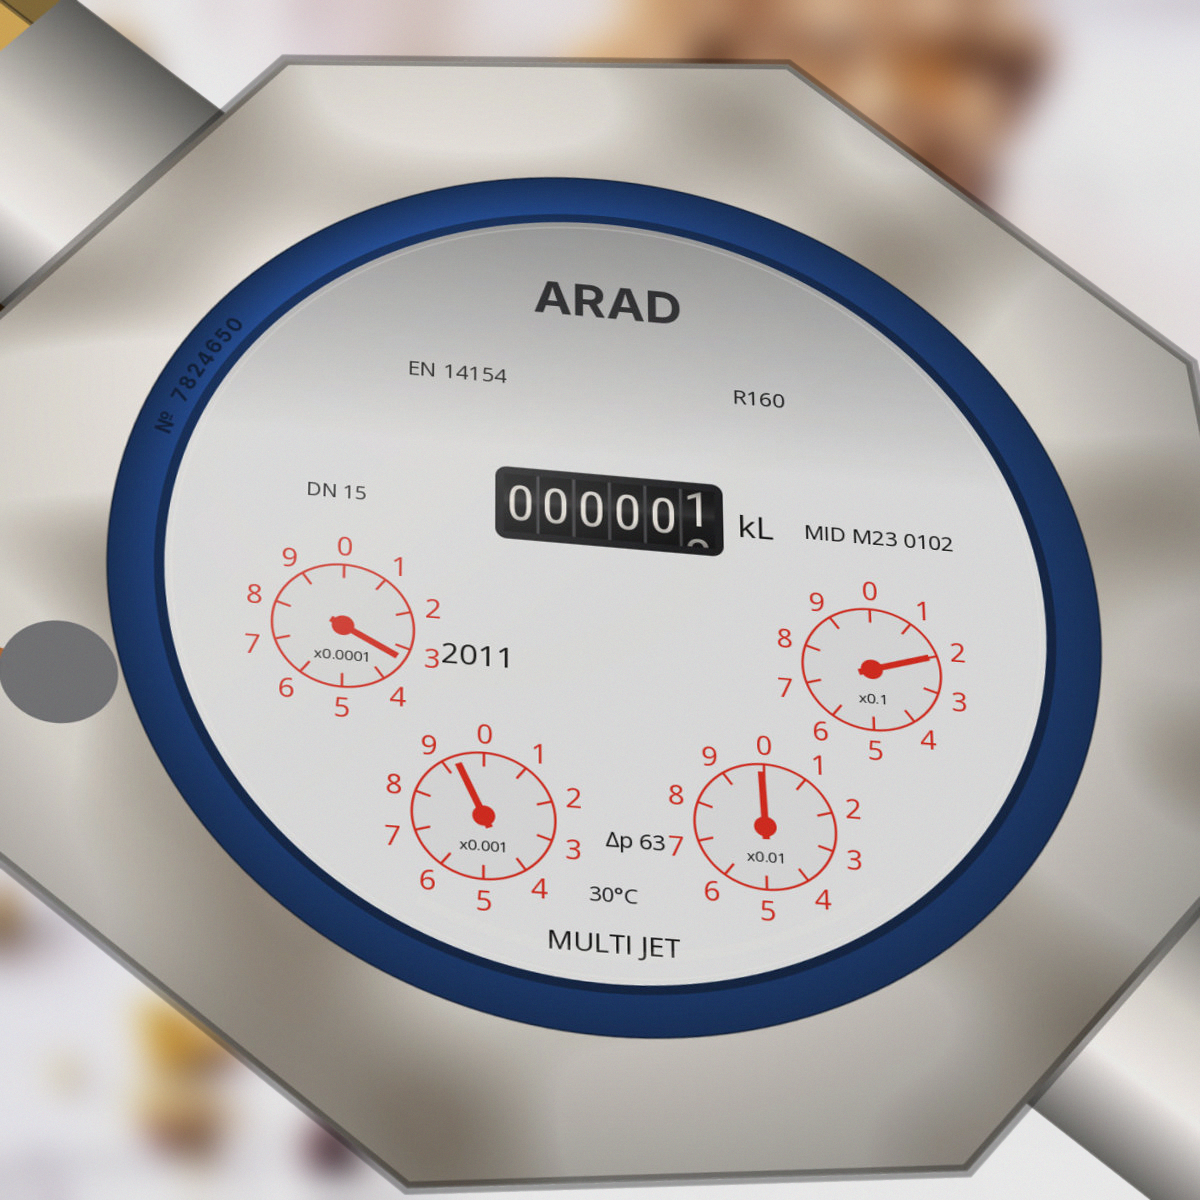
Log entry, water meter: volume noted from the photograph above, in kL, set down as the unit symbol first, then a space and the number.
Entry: kL 1.1993
